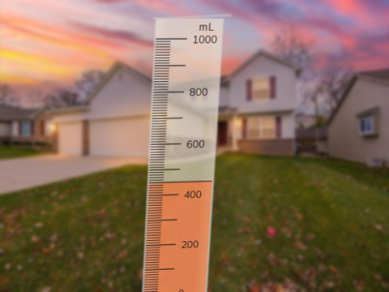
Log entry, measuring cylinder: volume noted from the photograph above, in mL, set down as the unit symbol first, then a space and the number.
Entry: mL 450
